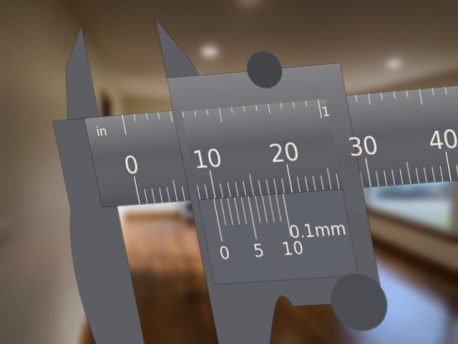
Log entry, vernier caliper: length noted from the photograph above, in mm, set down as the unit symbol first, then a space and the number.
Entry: mm 9.8
